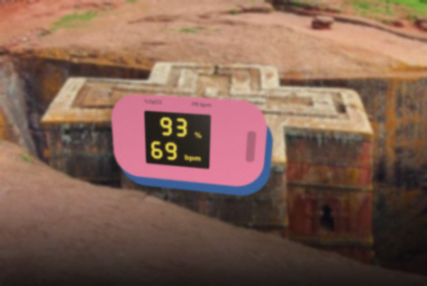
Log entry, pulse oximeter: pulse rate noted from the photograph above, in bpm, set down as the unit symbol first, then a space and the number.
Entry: bpm 69
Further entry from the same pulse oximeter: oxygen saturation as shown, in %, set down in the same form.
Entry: % 93
